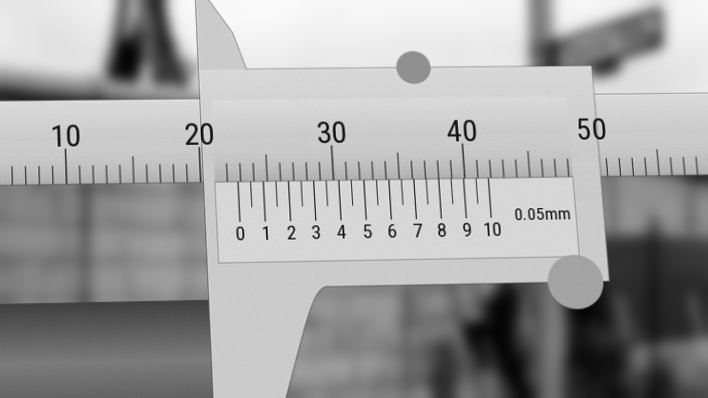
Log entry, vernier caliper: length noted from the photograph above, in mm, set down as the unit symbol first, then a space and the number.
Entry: mm 22.8
